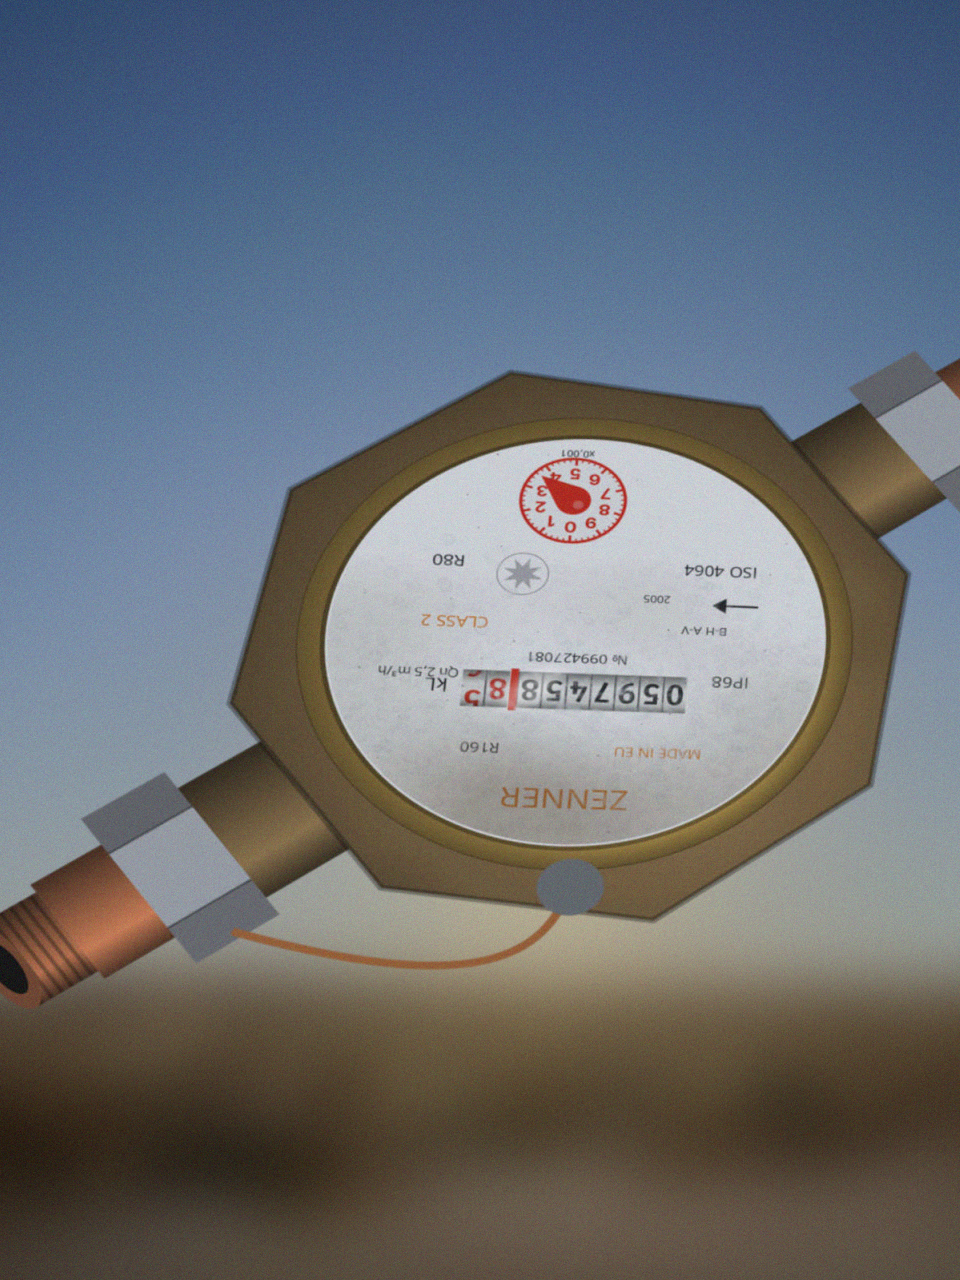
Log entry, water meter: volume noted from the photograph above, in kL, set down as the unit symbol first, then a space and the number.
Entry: kL 597458.853
